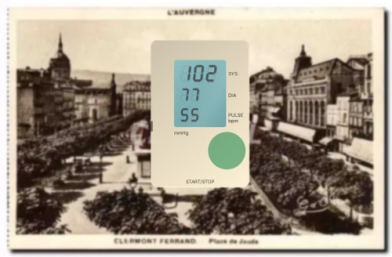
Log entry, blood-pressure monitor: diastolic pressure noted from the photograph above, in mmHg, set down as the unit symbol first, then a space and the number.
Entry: mmHg 77
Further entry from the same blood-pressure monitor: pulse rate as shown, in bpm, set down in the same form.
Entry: bpm 55
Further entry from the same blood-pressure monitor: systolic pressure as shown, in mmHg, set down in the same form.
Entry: mmHg 102
